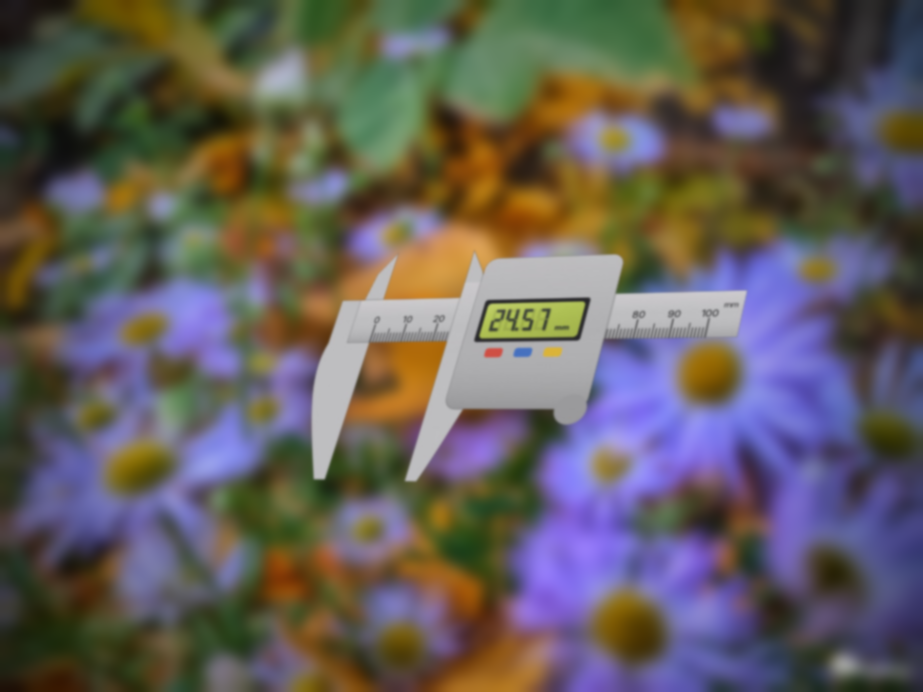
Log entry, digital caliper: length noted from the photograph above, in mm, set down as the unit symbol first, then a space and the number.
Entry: mm 24.57
